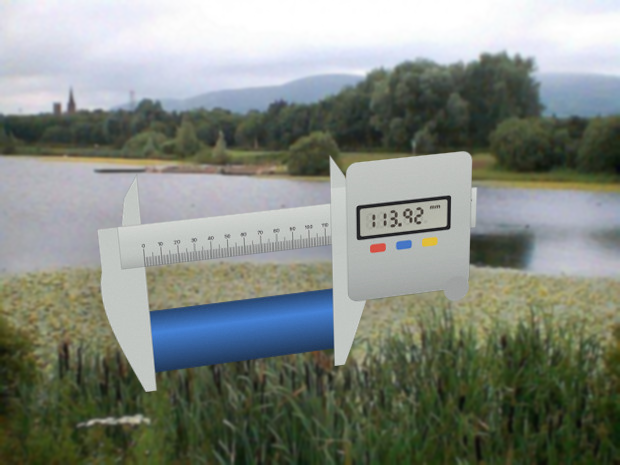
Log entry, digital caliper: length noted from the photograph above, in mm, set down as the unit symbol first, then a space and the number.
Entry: mm 113.92
